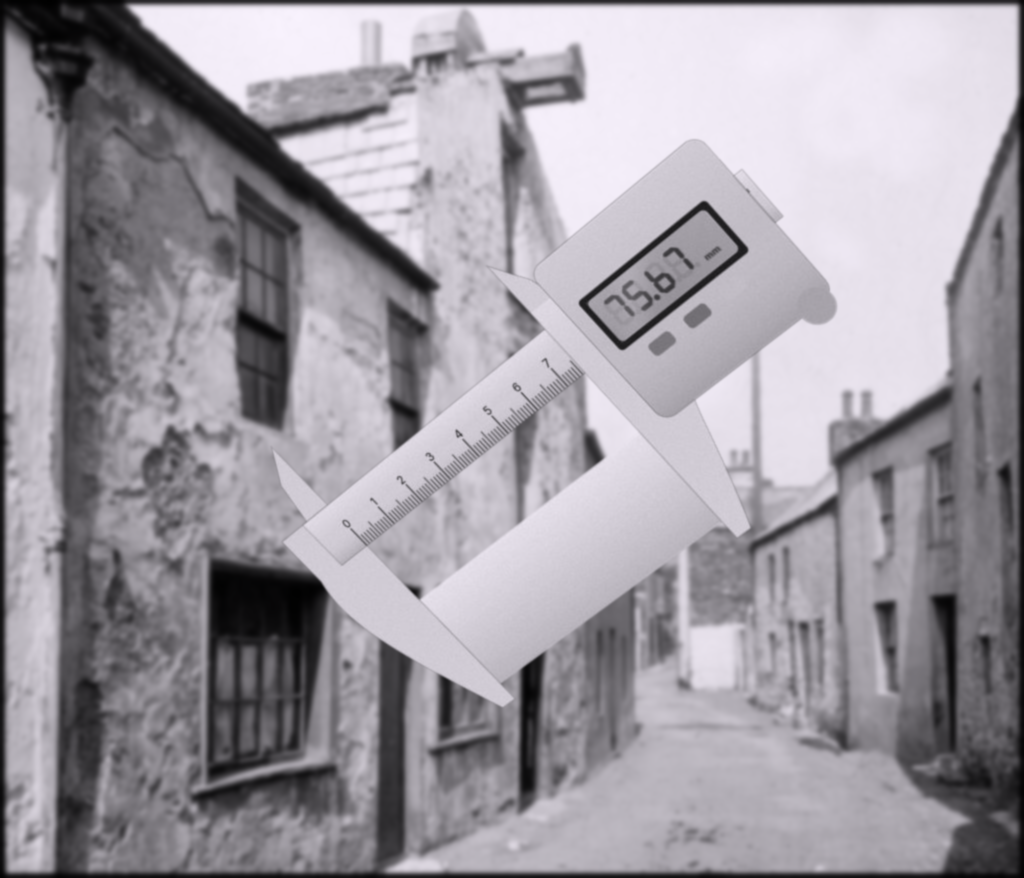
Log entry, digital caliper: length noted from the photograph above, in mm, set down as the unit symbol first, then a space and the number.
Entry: mm 75.67
